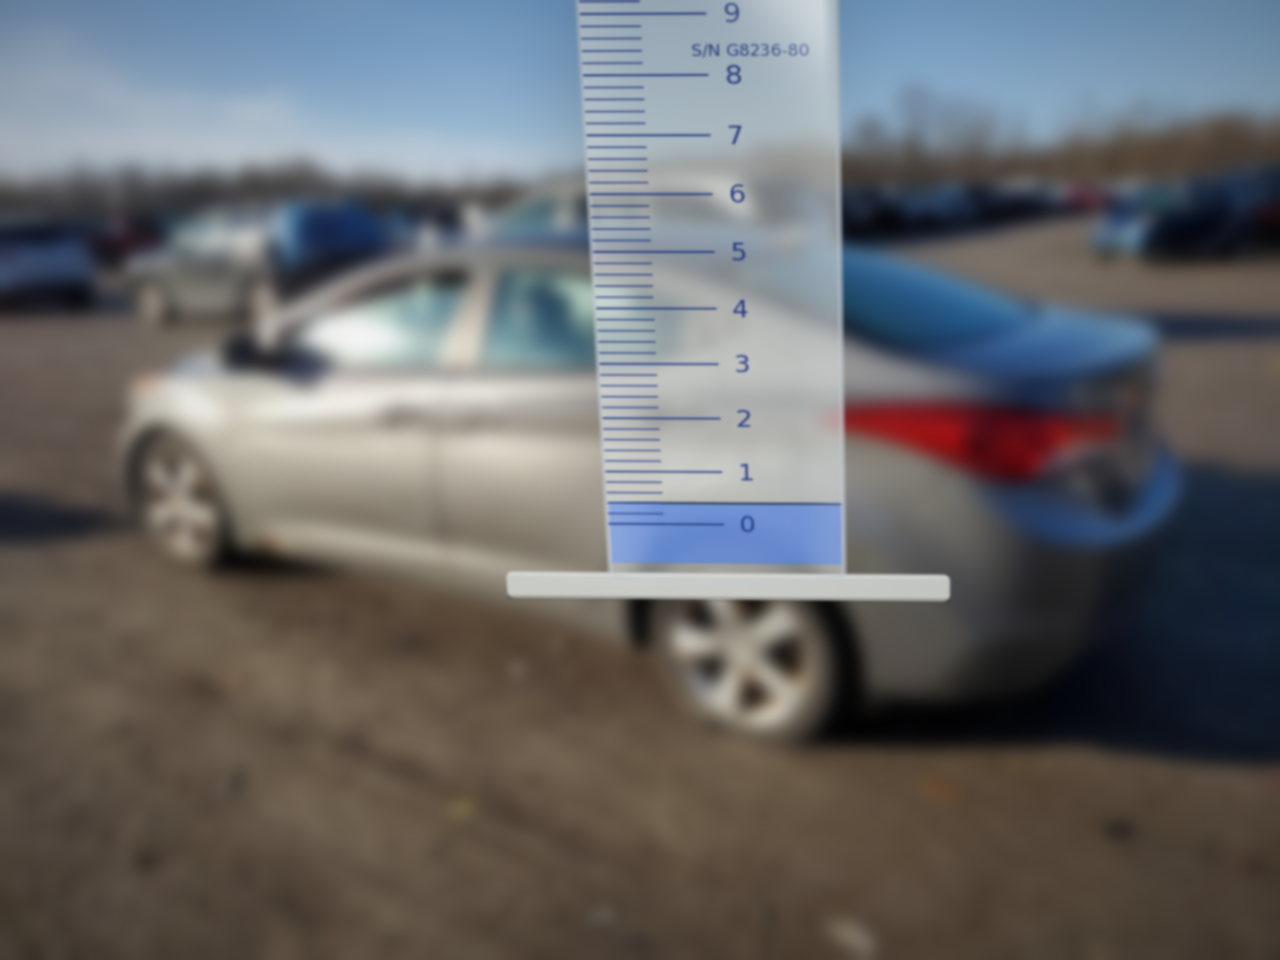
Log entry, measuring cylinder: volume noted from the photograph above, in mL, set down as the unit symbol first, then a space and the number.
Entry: mL 0.4
